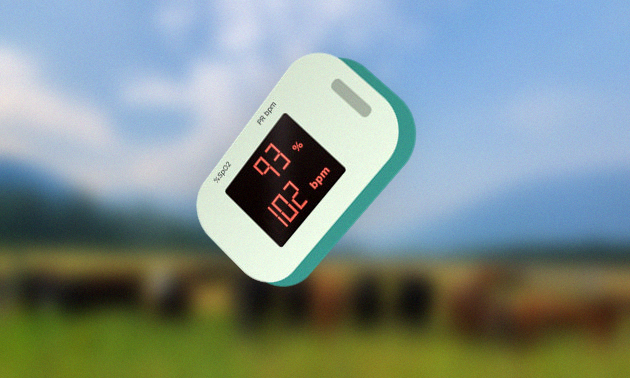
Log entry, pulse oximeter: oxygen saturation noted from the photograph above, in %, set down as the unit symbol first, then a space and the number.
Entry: % 93
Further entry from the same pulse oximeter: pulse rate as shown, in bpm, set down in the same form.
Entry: bpm 102
